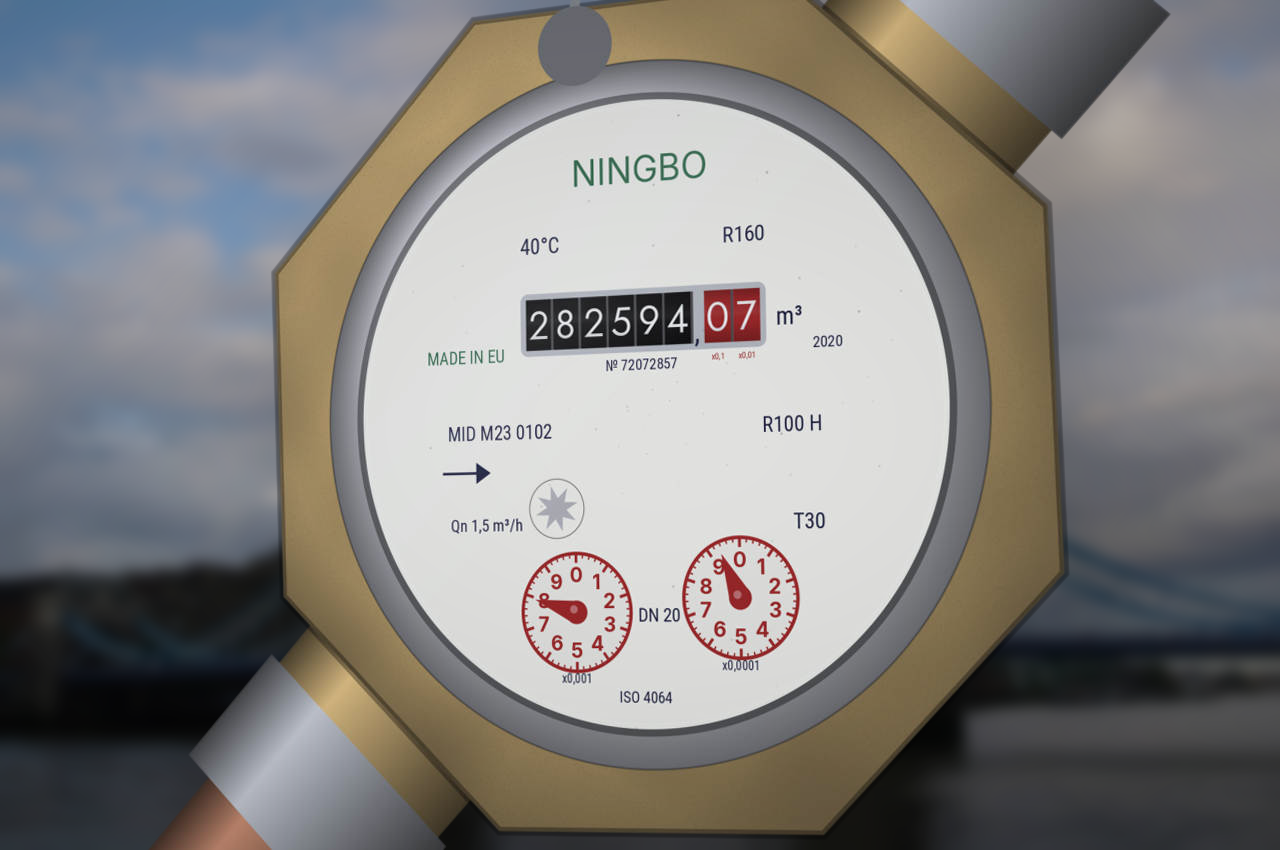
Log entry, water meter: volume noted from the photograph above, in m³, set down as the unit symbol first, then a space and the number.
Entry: m³ 282594.0779
